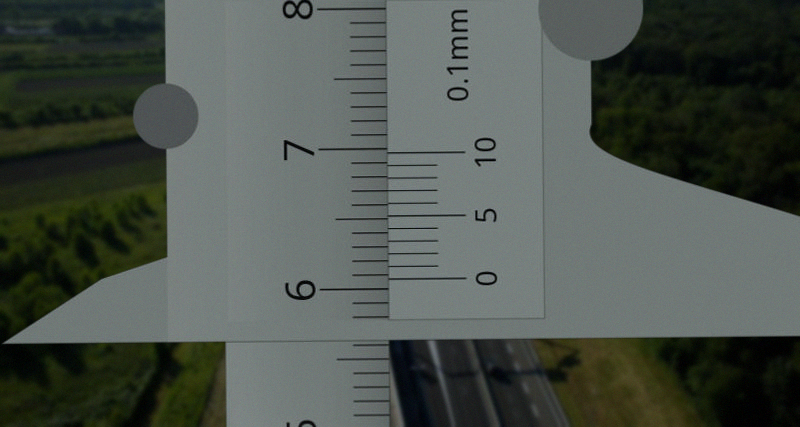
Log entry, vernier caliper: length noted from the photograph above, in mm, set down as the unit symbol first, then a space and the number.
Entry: mm 60.7
